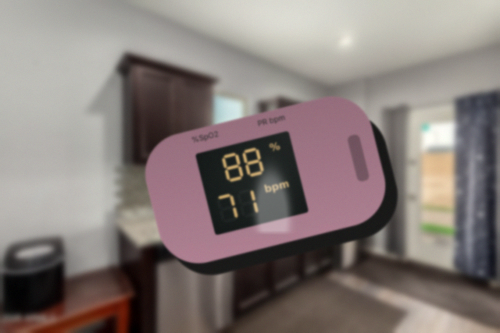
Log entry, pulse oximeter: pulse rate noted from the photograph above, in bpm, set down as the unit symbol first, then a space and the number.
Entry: bpm 71
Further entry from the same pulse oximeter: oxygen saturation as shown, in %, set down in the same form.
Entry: % 88
